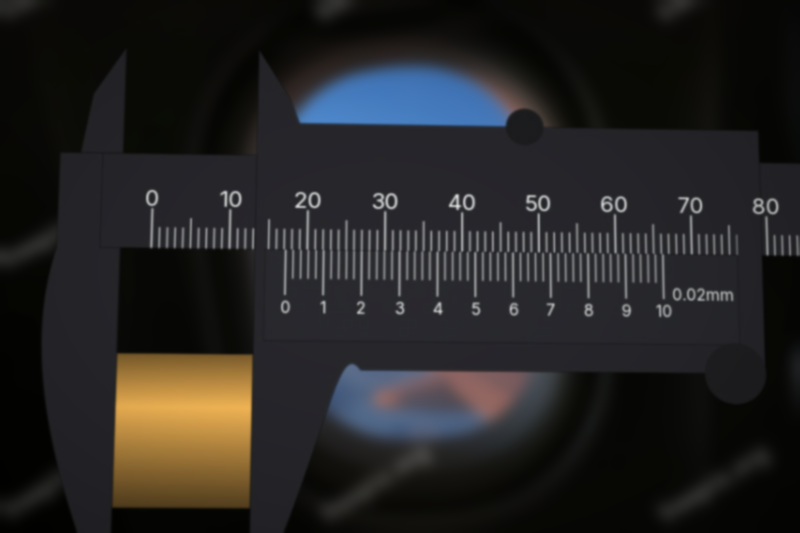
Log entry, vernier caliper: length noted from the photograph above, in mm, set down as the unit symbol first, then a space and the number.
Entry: mm 17.2
